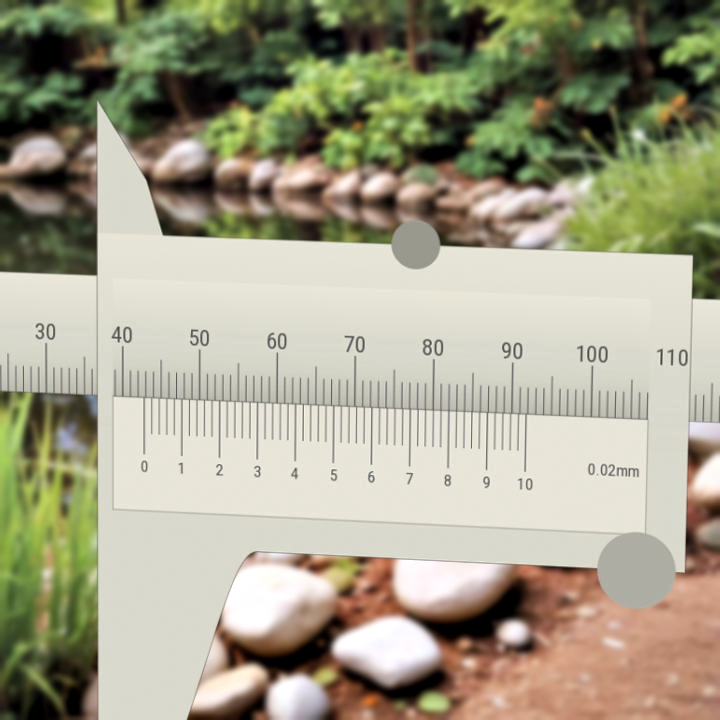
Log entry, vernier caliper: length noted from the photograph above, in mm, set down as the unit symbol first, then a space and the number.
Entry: mm 42.8
